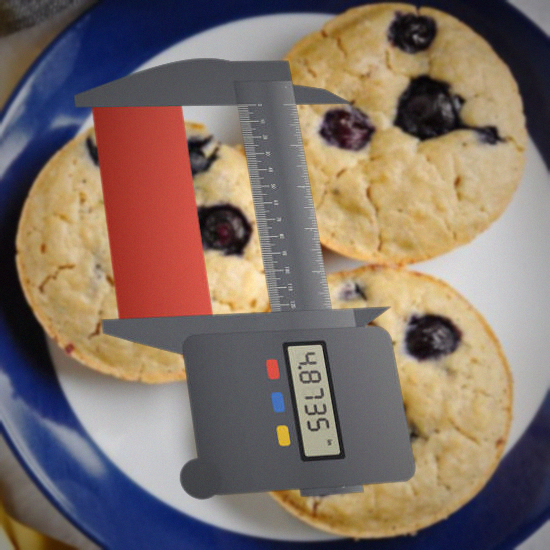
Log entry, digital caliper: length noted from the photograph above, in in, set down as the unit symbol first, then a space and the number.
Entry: in 4.8735
